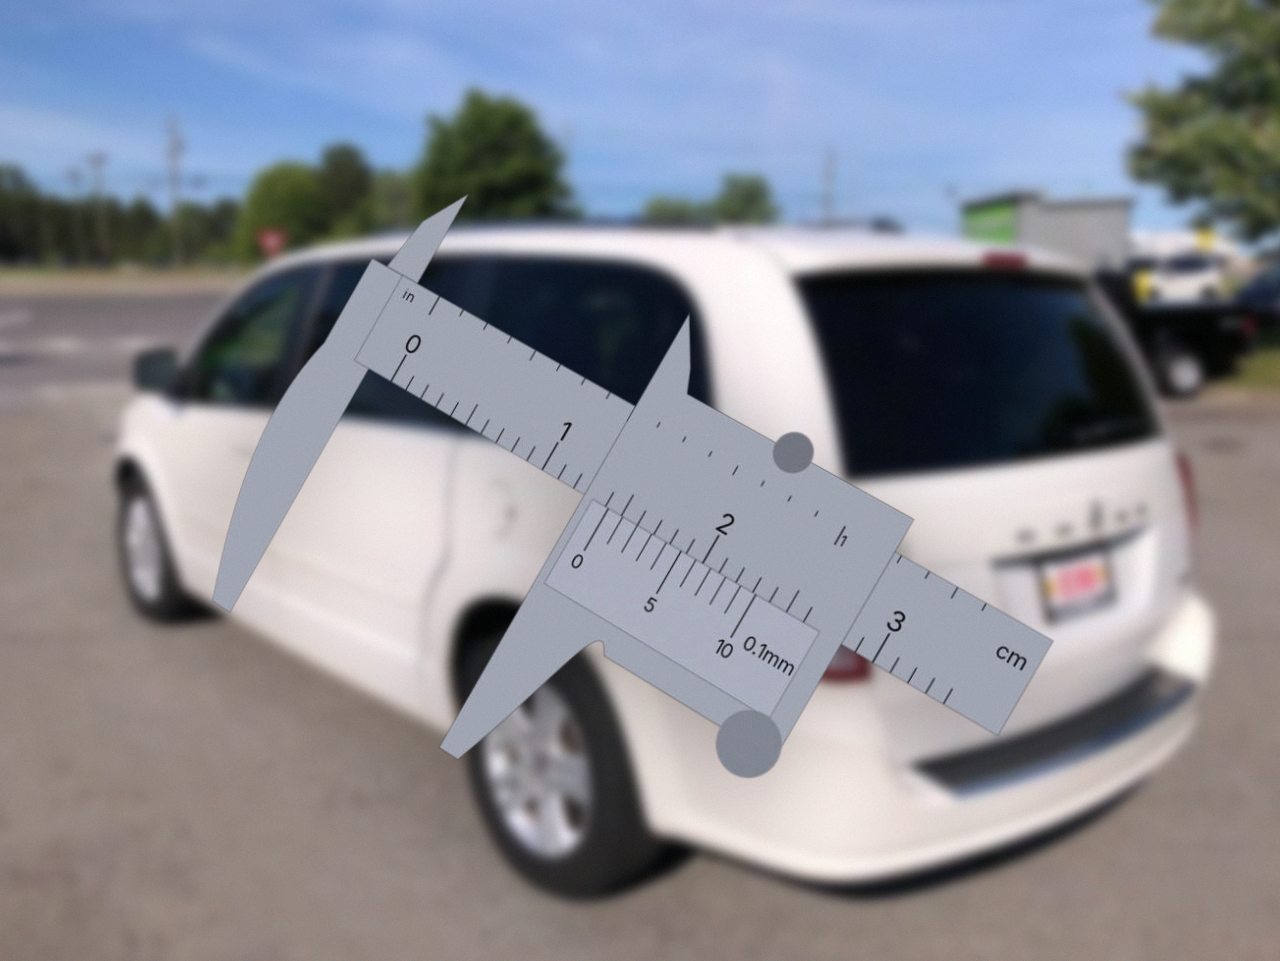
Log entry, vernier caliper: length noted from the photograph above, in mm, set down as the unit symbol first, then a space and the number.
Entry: mm 14.2
